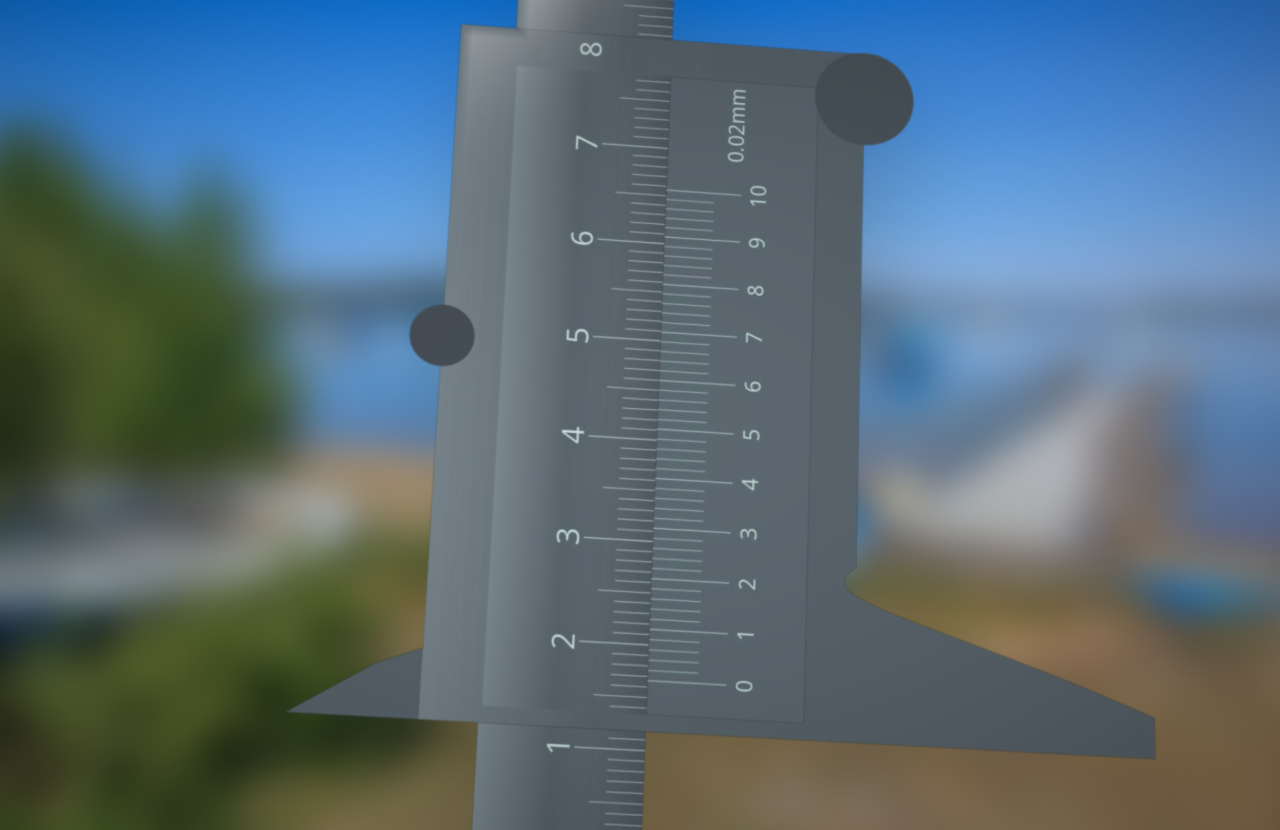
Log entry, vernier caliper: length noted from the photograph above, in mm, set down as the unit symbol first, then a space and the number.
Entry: mm 16.6
